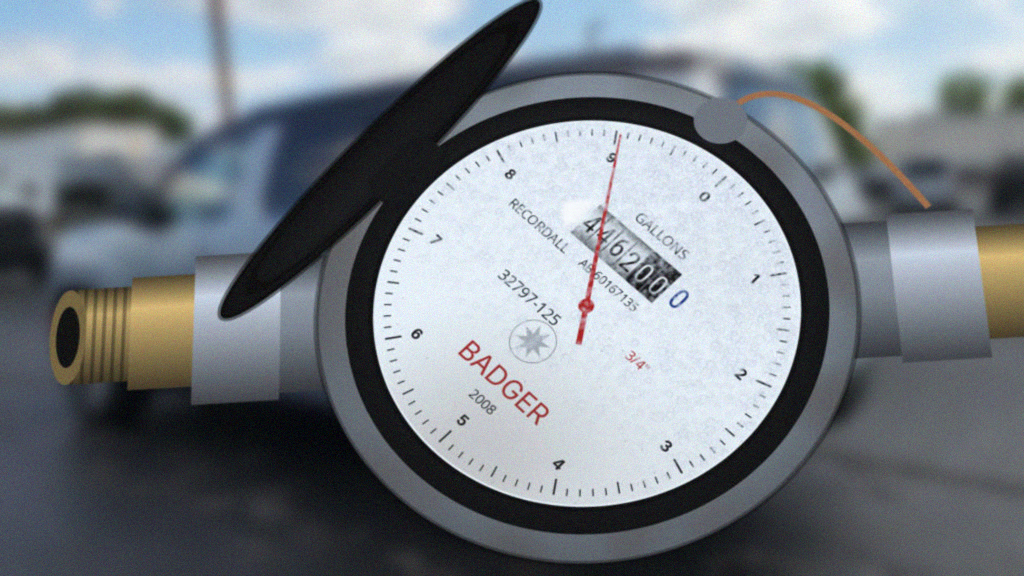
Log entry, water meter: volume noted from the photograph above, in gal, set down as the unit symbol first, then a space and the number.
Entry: gal 4461999.0
